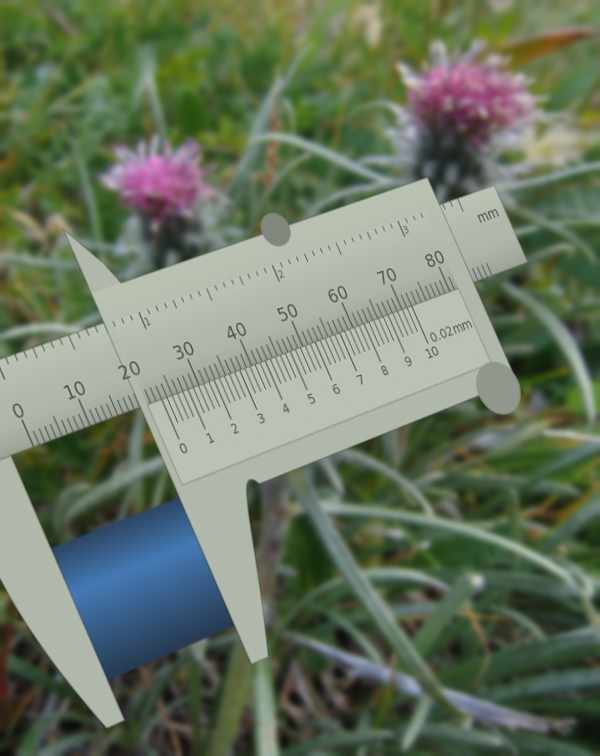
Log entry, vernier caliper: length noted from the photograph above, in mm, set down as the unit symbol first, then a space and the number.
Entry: mm 23.0
